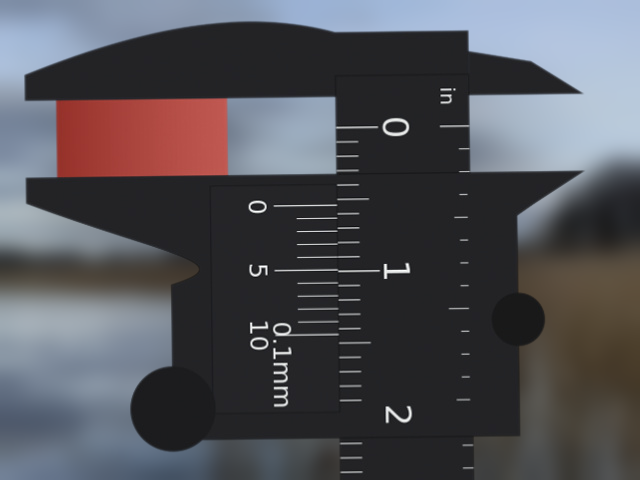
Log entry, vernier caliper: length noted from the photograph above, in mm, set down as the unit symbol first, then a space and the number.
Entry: mm 5.4
